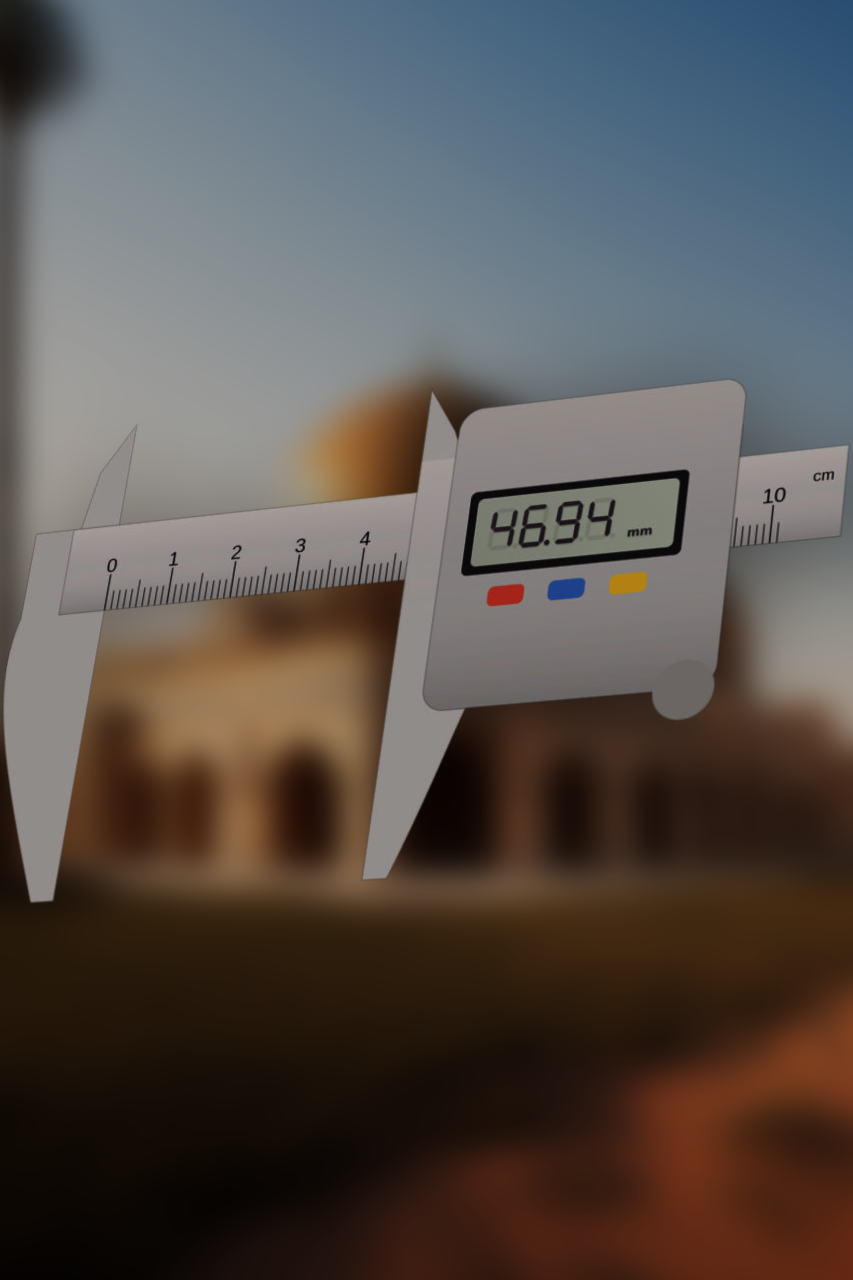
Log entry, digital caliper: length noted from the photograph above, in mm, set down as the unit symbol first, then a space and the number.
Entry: mm 46.94
